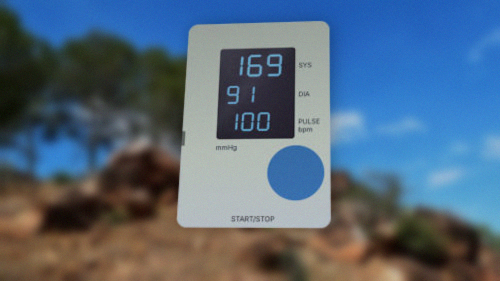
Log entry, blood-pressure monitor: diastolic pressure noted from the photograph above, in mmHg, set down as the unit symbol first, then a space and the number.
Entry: mmHg 91
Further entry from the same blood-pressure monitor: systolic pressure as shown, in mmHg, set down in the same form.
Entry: mmHg 169
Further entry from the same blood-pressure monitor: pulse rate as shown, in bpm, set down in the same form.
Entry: bpm 100
